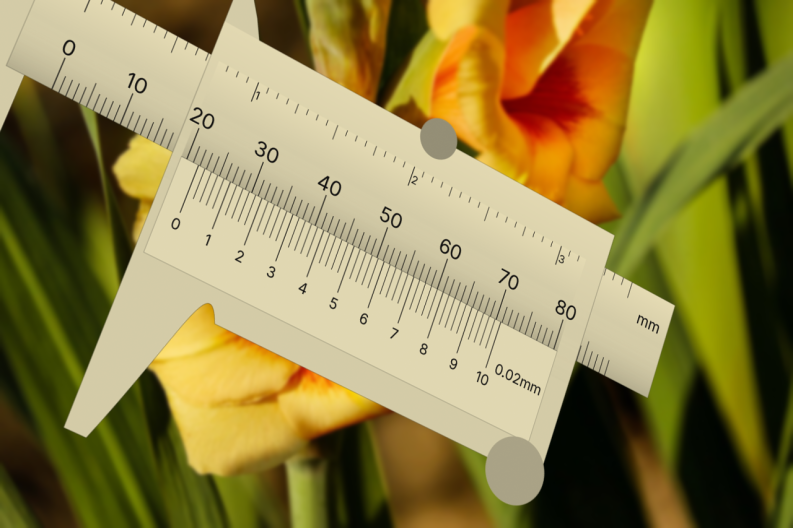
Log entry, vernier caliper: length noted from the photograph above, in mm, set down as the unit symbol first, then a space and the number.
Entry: mm 21.8
